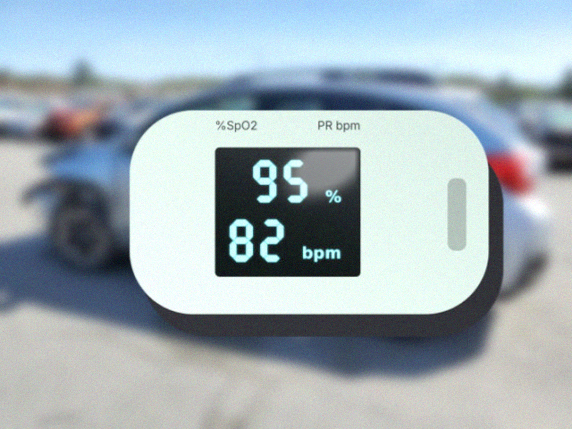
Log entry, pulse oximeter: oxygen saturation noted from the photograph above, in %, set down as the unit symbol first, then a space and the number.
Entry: % 95
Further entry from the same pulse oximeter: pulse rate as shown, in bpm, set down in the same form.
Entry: bpm 82
